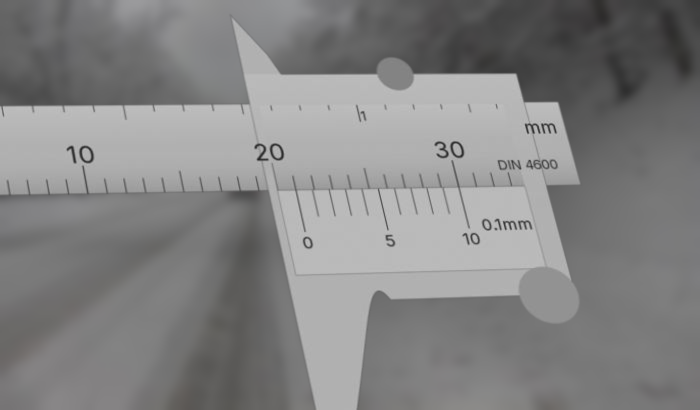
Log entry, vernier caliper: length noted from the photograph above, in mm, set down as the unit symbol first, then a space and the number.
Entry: mm 21.0
